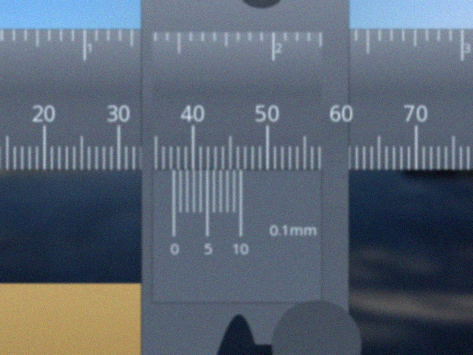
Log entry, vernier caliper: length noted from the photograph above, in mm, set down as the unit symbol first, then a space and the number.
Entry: mm 37.4
